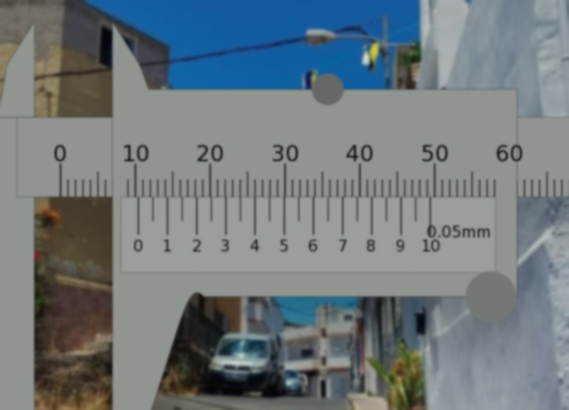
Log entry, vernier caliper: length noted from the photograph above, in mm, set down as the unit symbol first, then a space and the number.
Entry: mm 10.4
